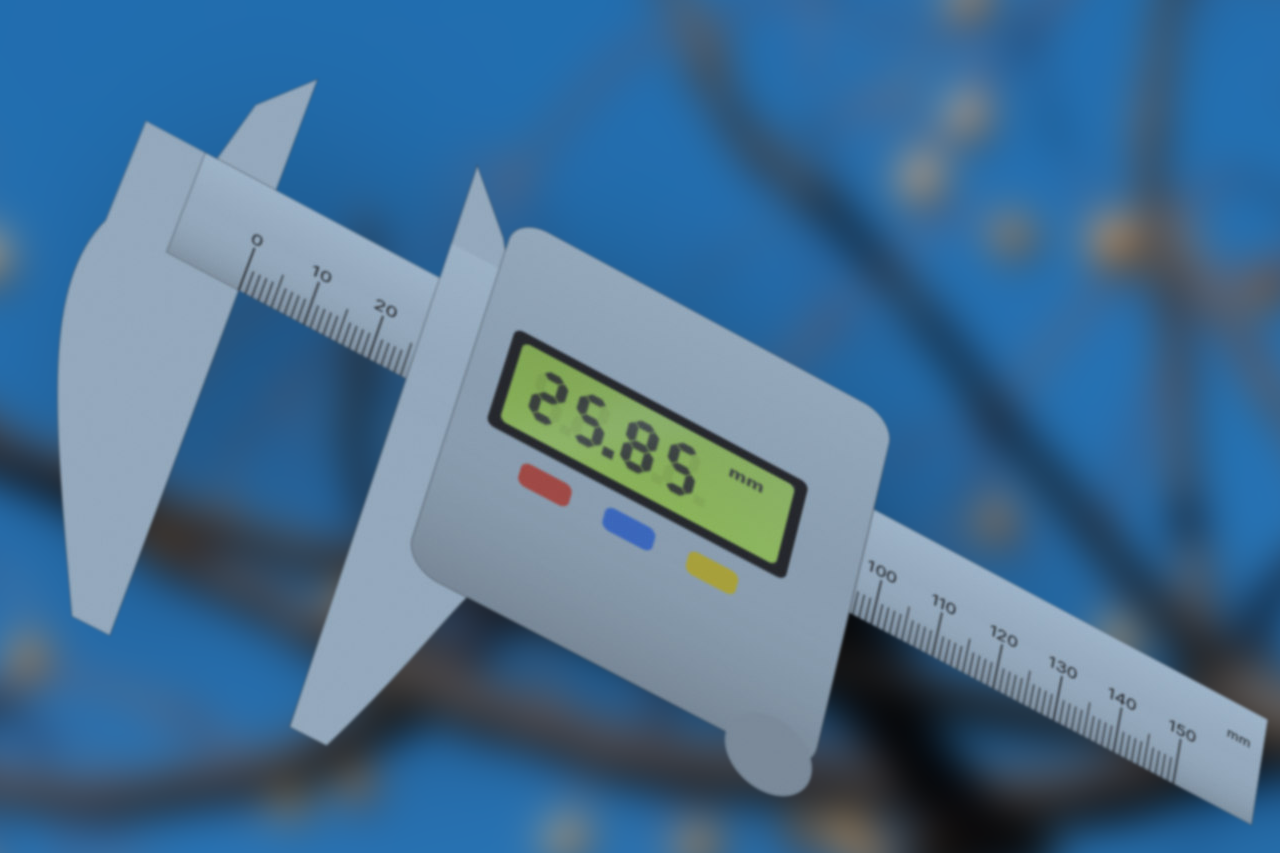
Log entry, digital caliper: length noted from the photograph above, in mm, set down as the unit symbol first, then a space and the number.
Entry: mm 25.85
